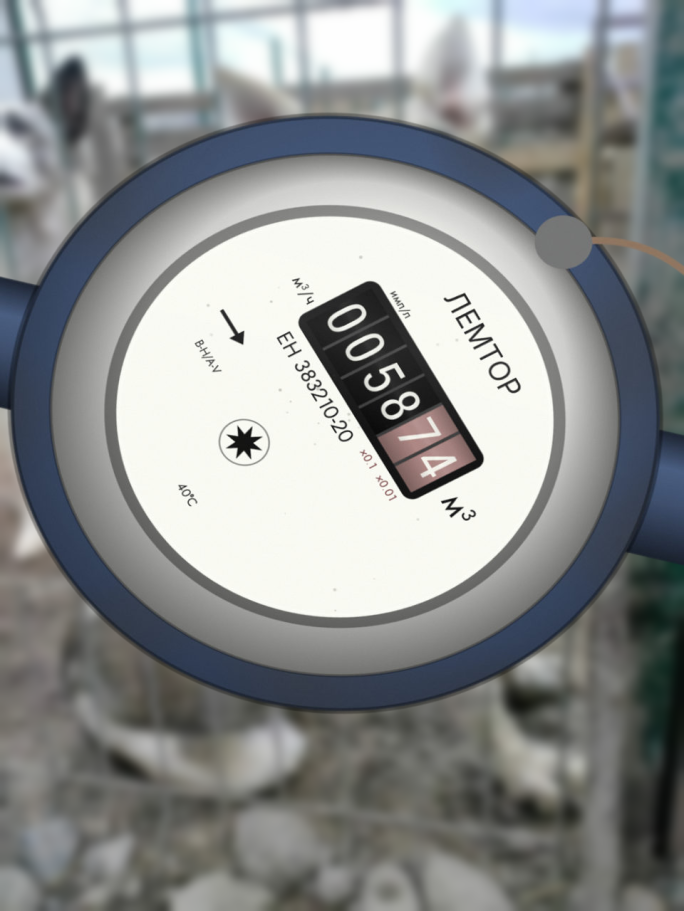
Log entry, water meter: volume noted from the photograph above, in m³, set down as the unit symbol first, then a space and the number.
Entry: m³ 58.74
